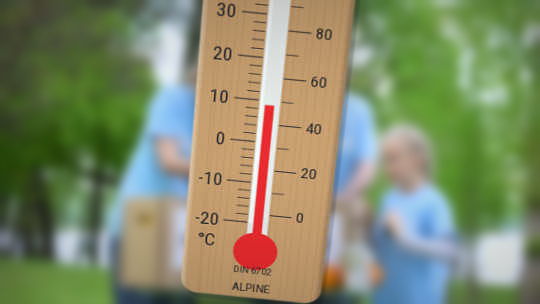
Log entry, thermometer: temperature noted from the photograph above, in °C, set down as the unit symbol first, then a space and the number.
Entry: °C 9
